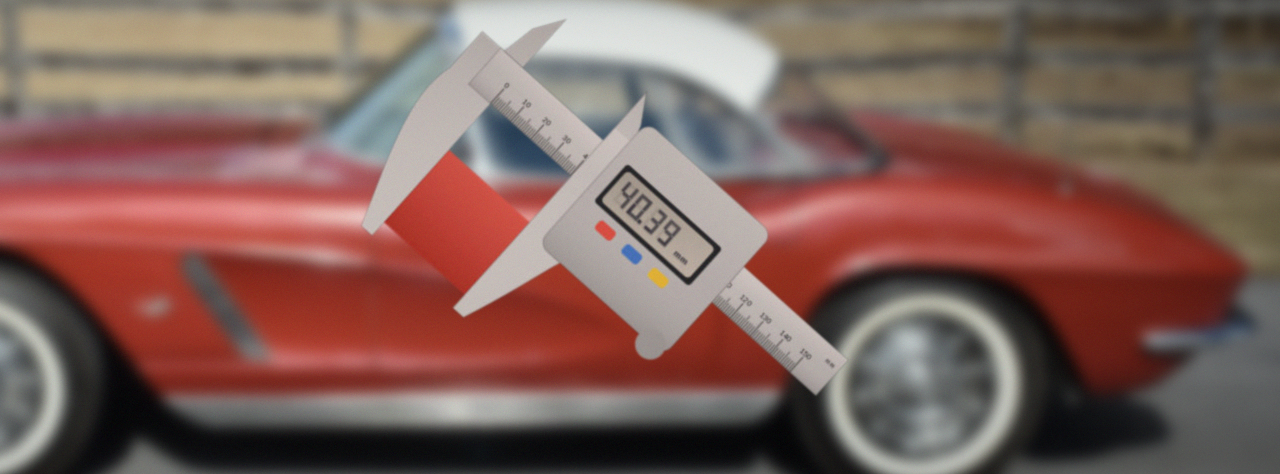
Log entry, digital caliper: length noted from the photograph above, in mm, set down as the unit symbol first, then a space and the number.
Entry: mm 40.39
